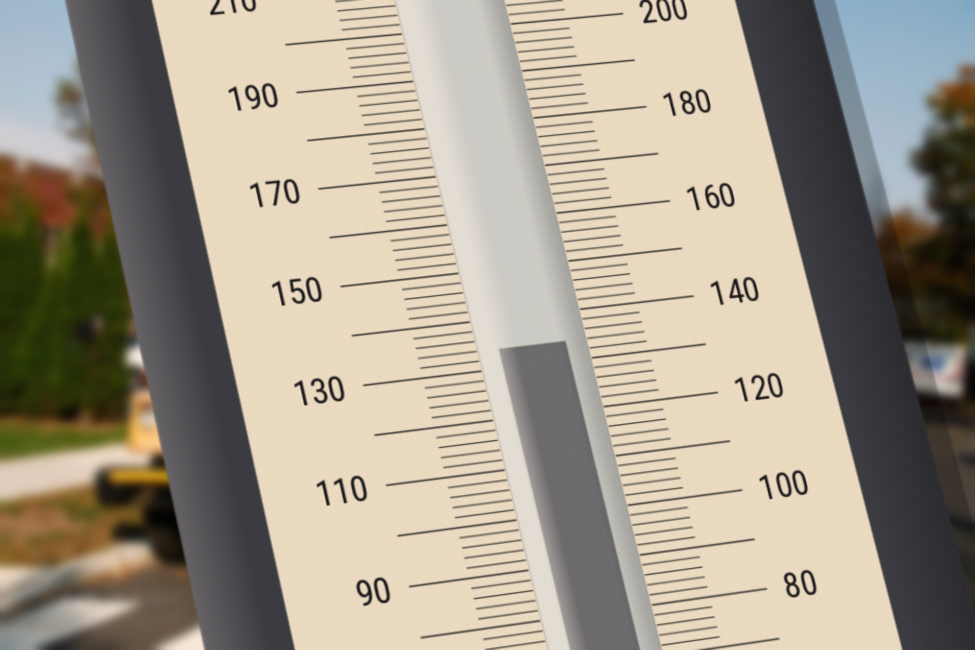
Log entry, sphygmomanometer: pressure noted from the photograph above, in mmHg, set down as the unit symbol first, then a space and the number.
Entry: mmHg 134
